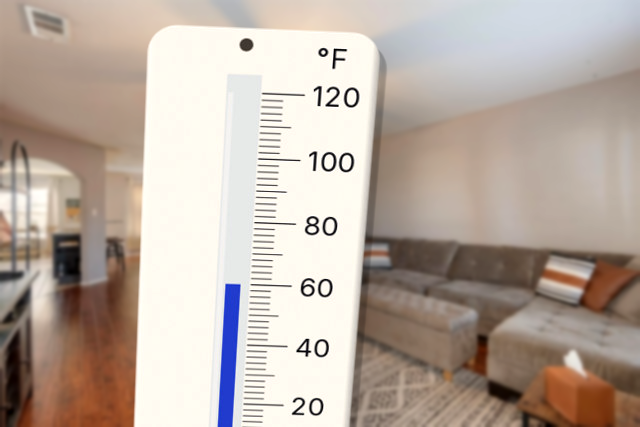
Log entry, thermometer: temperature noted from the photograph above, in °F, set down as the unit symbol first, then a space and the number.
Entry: °F 60
